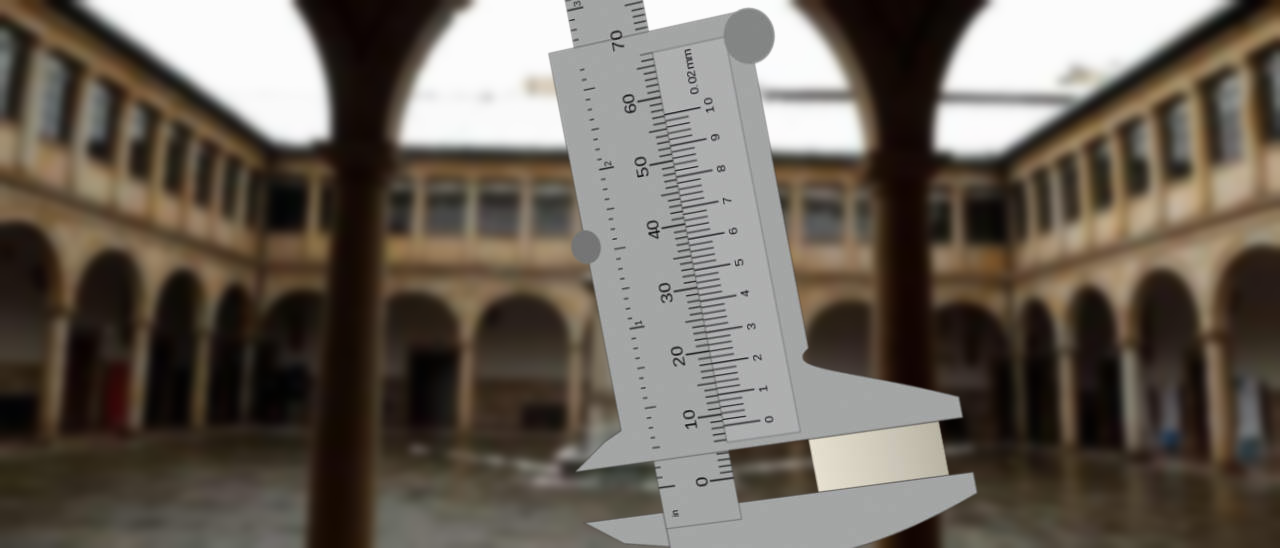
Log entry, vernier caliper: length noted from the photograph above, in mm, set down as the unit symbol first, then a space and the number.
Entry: mm 8.2
